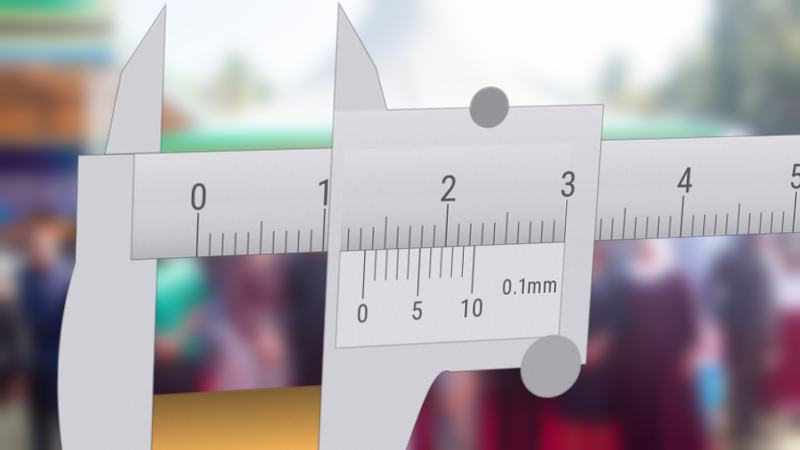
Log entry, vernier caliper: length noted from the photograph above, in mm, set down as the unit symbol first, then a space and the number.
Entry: mm 13.4
